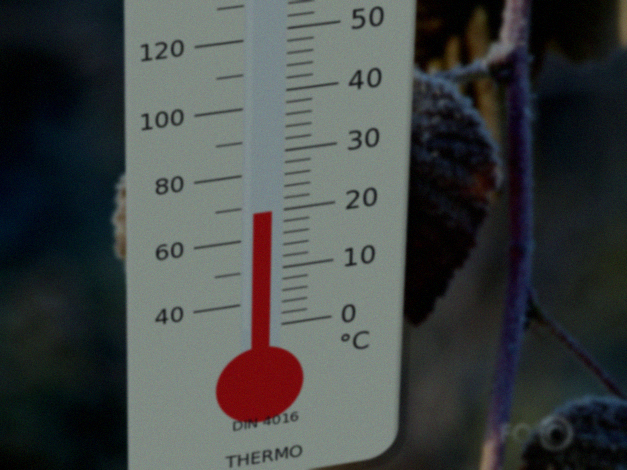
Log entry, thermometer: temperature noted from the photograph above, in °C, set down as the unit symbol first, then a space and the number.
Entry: °C 20
